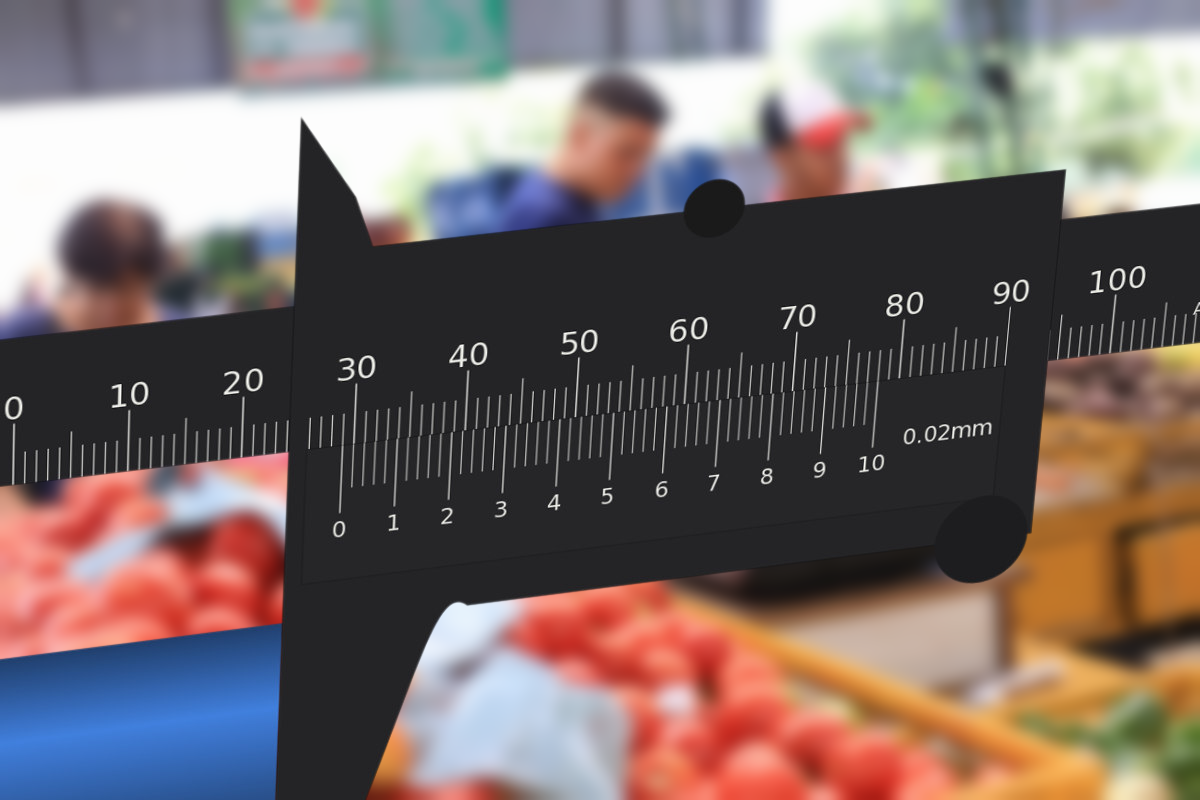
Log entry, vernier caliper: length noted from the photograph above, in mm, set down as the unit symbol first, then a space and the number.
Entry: mm 29.0
